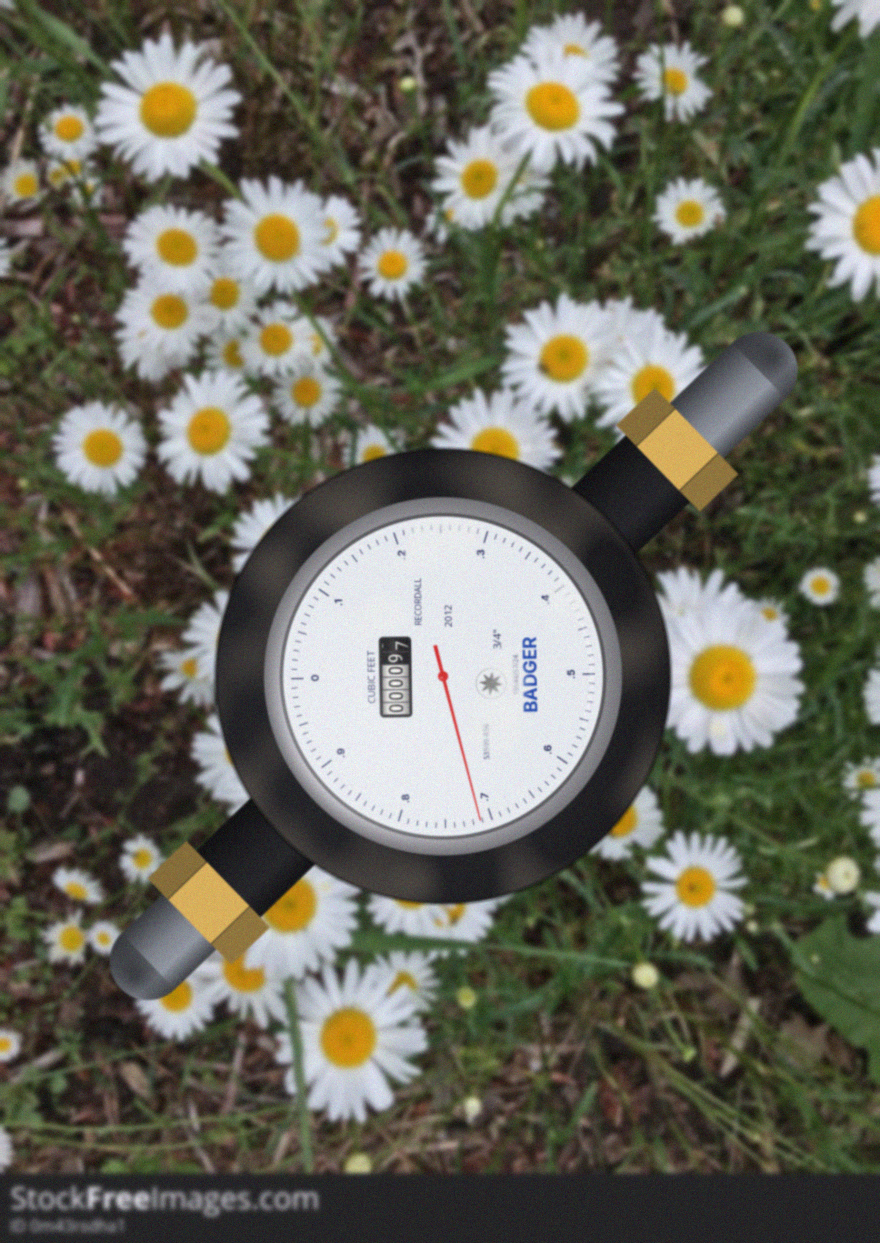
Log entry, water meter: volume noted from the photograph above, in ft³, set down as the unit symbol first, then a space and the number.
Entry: ft³ 96.71
